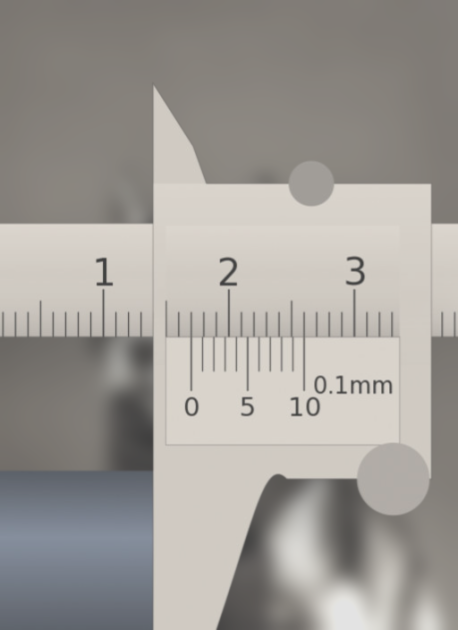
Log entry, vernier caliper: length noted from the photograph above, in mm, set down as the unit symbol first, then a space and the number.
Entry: mm 17.0
